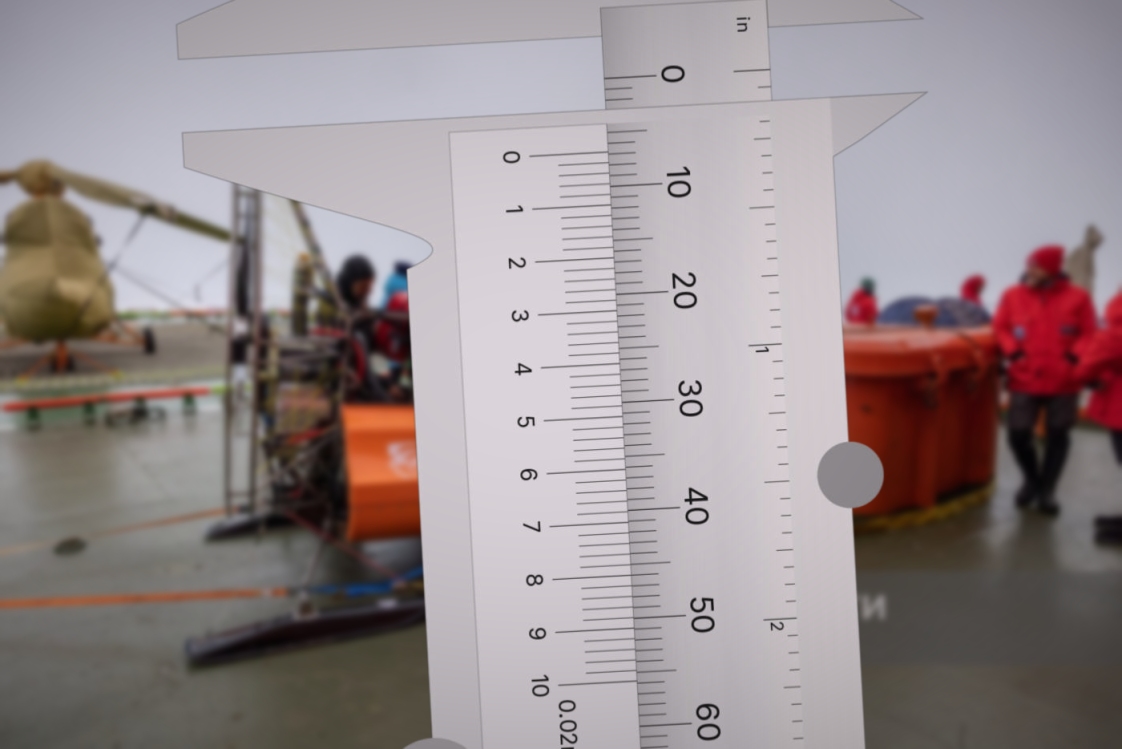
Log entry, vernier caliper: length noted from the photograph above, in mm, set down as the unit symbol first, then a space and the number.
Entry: mm 6.8
